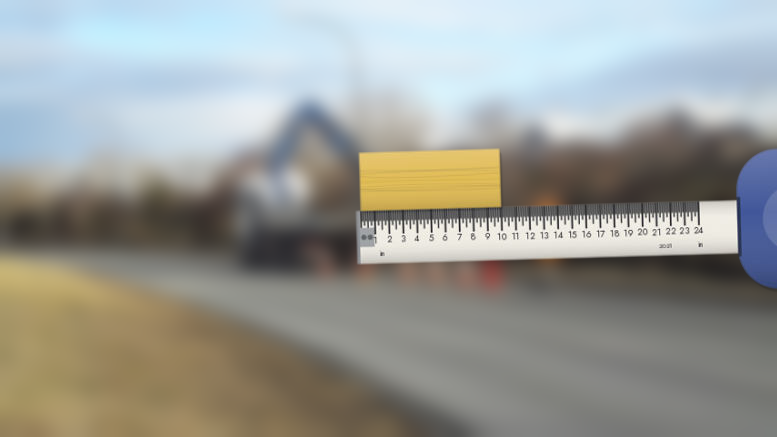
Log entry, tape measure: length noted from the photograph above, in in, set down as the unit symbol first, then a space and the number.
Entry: in 10
